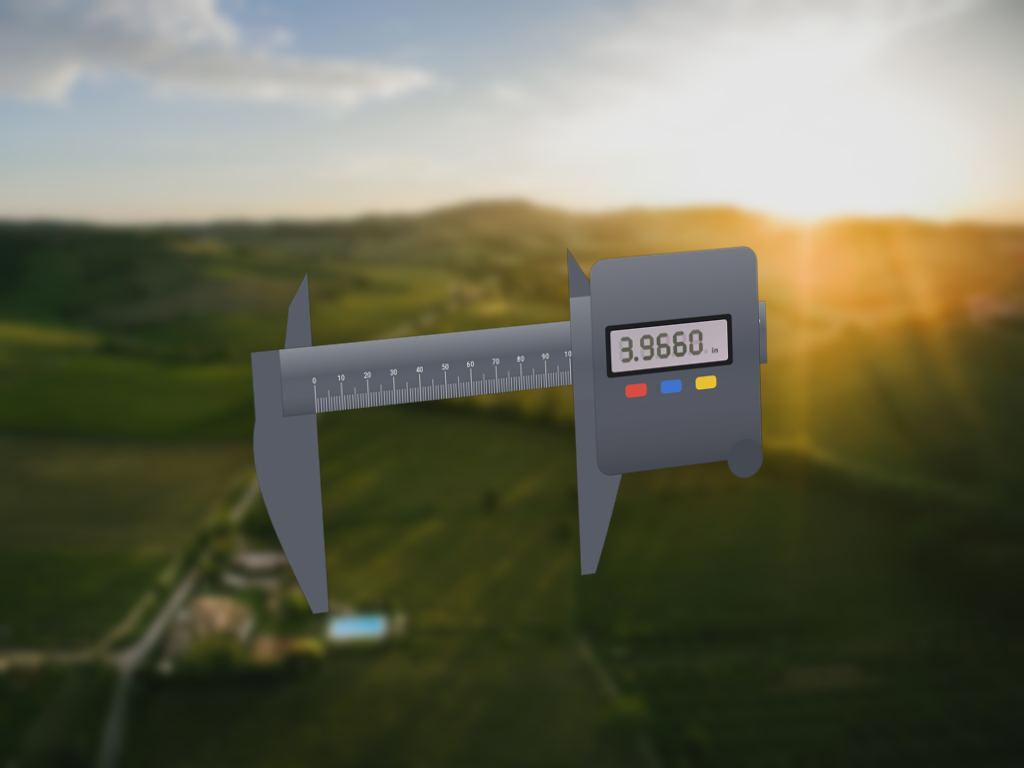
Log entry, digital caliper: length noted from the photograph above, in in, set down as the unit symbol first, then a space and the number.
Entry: in 3.9660
